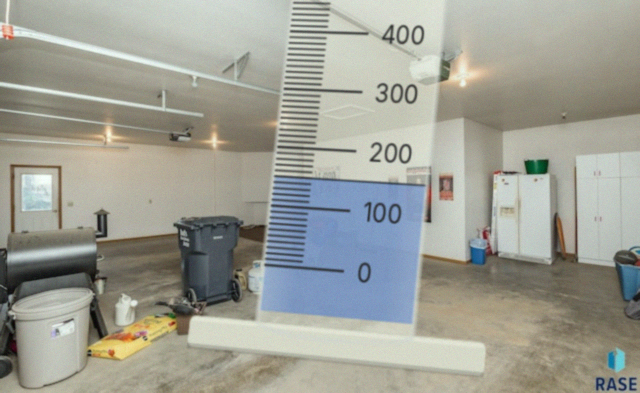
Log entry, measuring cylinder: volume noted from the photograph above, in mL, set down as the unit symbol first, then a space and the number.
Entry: mL 150
